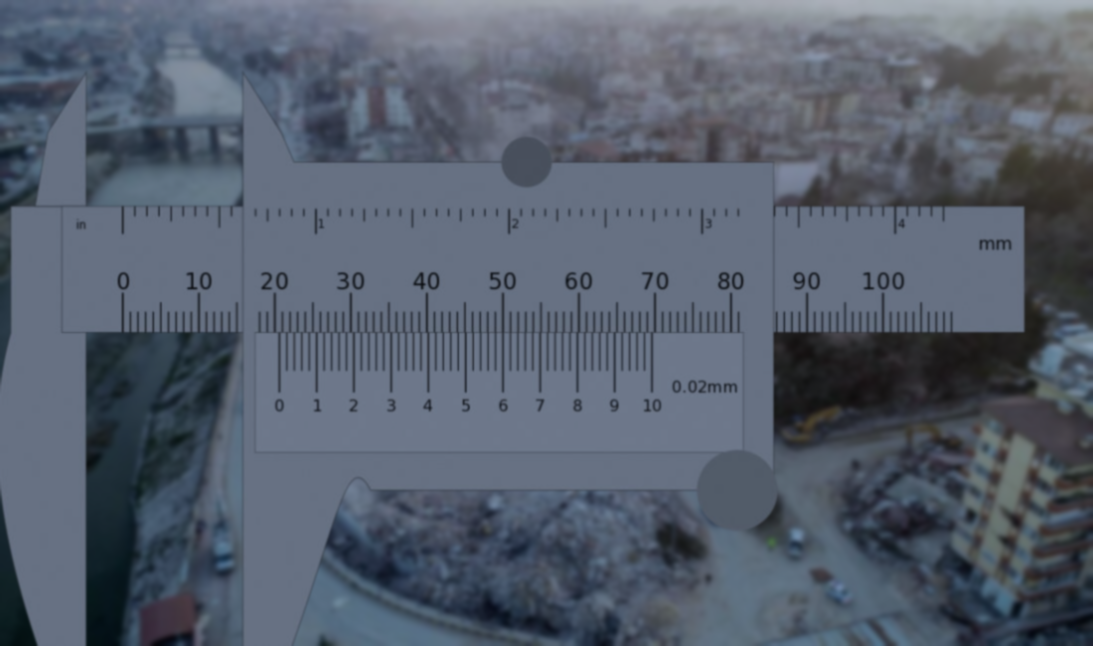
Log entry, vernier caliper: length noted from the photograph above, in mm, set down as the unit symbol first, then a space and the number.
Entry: mm 20.6
